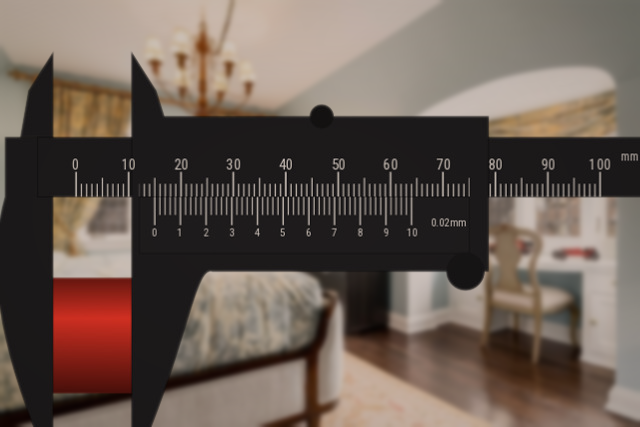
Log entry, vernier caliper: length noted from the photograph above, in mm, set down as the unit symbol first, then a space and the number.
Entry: mm 15.0
